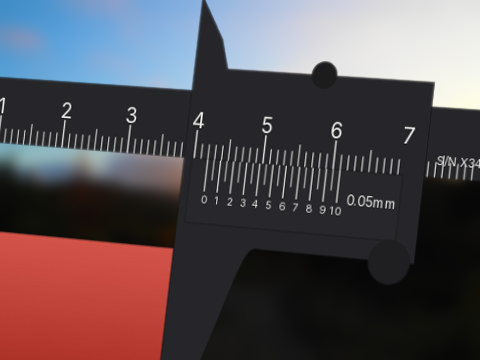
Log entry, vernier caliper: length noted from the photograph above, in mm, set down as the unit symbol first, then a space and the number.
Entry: mm 42.0
